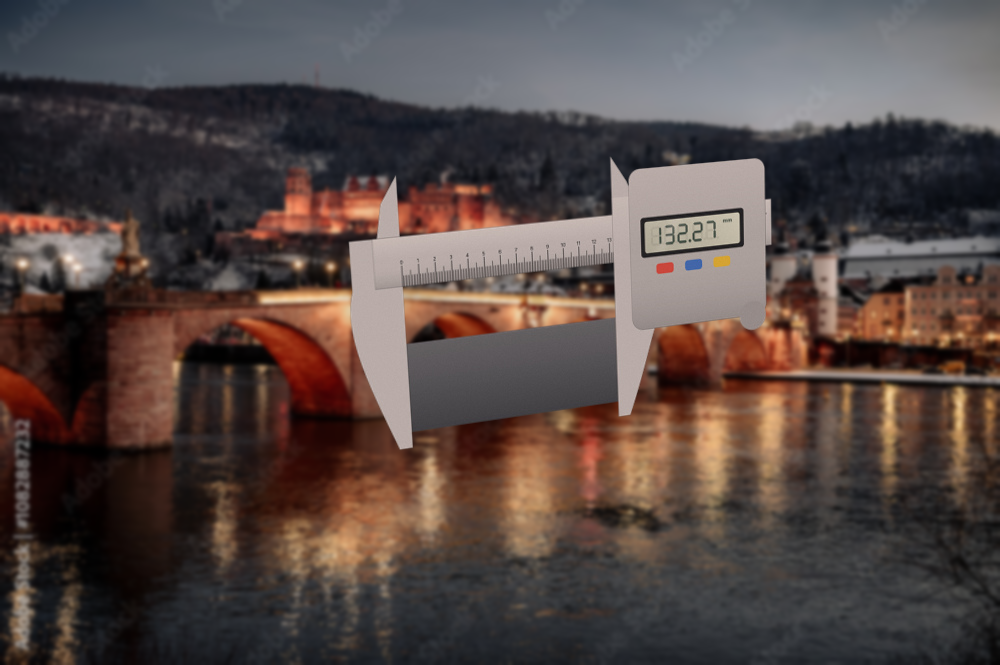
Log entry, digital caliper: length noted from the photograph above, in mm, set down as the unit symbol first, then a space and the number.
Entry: mm 132.27
